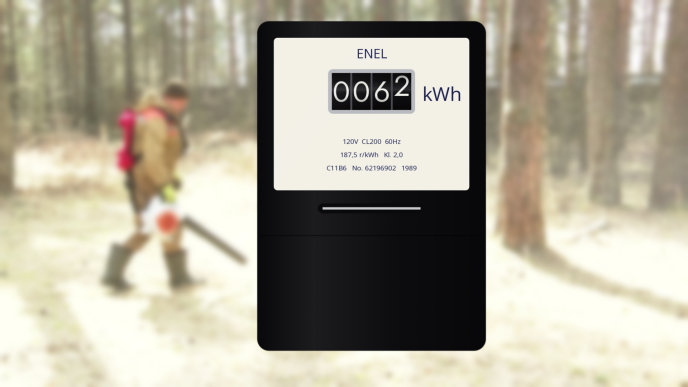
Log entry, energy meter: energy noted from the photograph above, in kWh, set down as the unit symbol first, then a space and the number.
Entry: kWh 62
